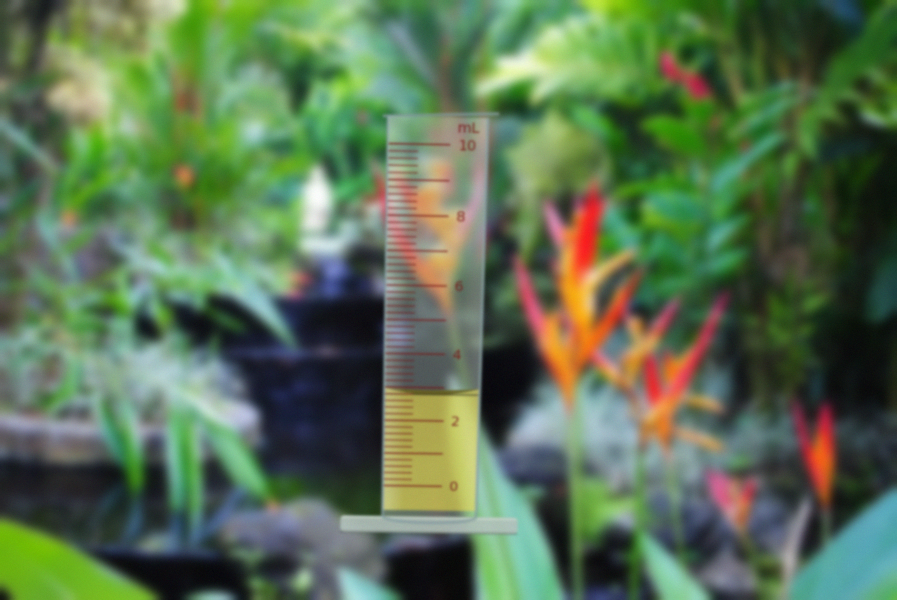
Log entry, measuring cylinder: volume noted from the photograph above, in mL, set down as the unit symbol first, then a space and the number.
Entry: mL 2.8
